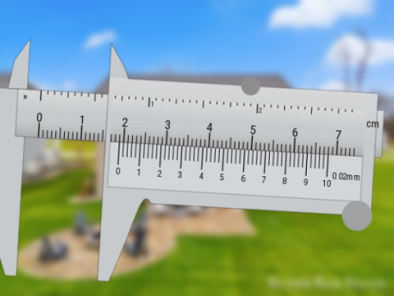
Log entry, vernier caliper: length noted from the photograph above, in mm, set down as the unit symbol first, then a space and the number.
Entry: mm 19.0
